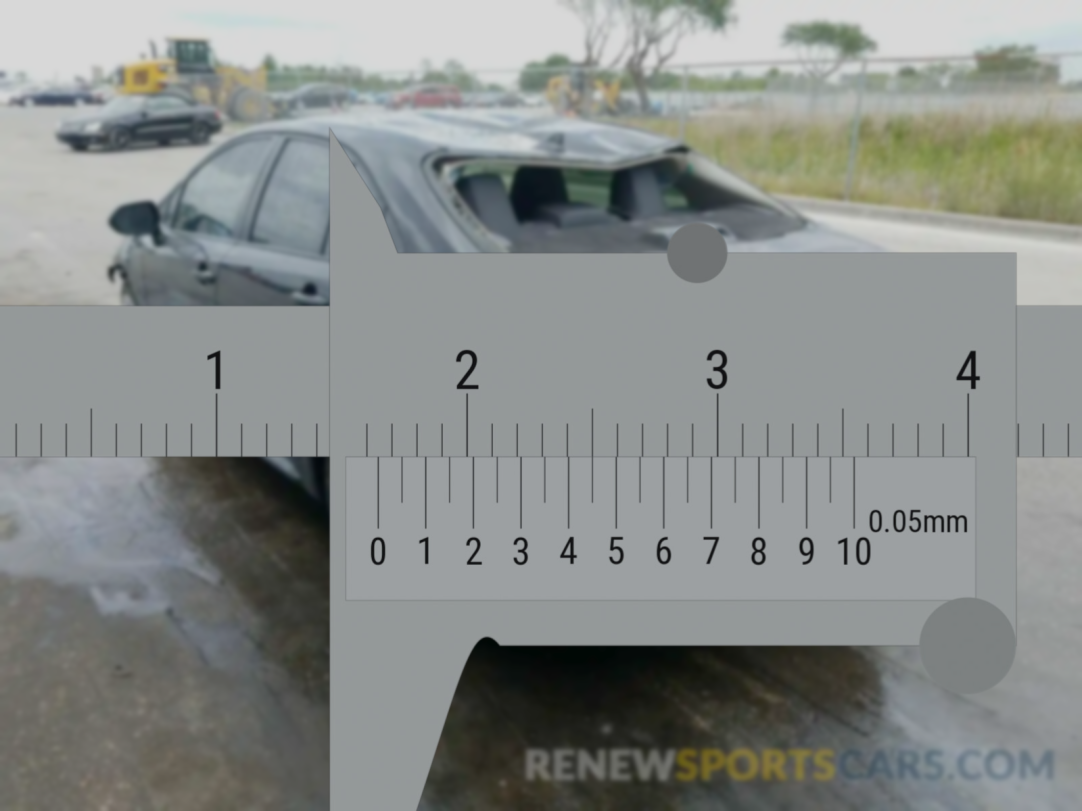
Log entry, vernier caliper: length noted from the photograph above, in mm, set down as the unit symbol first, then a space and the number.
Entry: mm 16.45
